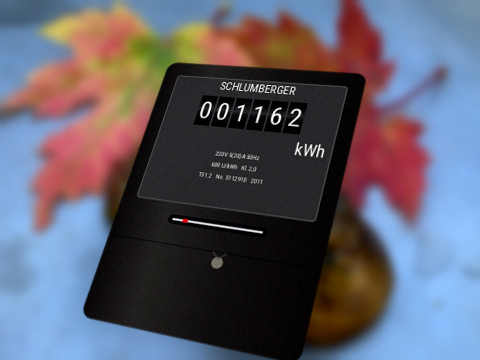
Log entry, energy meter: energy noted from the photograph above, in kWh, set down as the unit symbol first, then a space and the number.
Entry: kWh 1162
